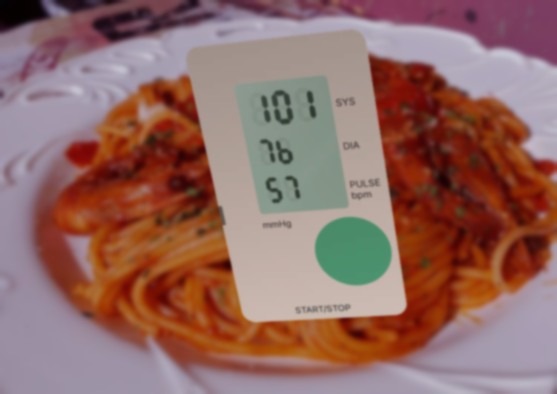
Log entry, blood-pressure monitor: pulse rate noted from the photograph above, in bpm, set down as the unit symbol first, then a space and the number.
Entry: bpm 57
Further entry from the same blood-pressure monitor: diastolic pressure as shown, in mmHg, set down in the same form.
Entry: mmHg 76
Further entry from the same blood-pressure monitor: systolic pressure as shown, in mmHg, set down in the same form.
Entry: mmHg 101
